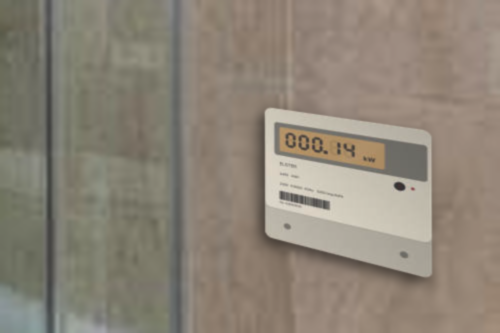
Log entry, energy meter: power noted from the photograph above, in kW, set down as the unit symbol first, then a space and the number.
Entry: kW 0.14
